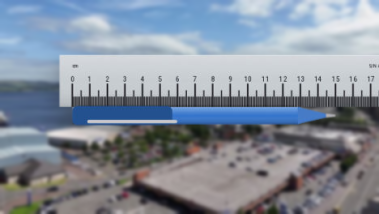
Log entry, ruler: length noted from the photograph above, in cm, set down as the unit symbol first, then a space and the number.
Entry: cm 15
